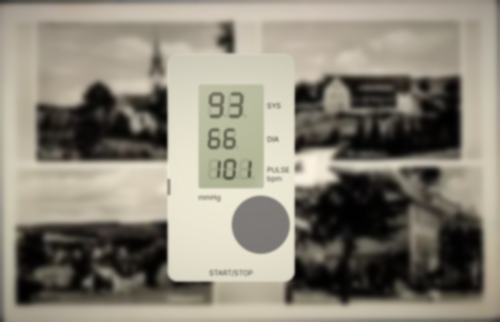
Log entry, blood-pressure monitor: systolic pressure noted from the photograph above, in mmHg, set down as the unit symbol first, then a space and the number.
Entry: mmHg 93
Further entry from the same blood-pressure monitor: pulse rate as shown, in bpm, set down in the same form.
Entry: bpm 101
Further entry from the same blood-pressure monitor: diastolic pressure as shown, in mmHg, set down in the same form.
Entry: mmHg 66
